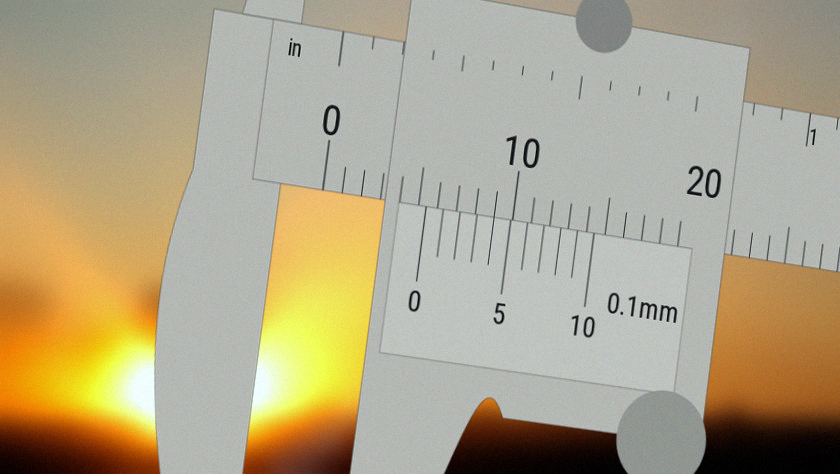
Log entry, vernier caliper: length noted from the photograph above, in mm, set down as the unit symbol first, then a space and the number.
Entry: mm 5.4
